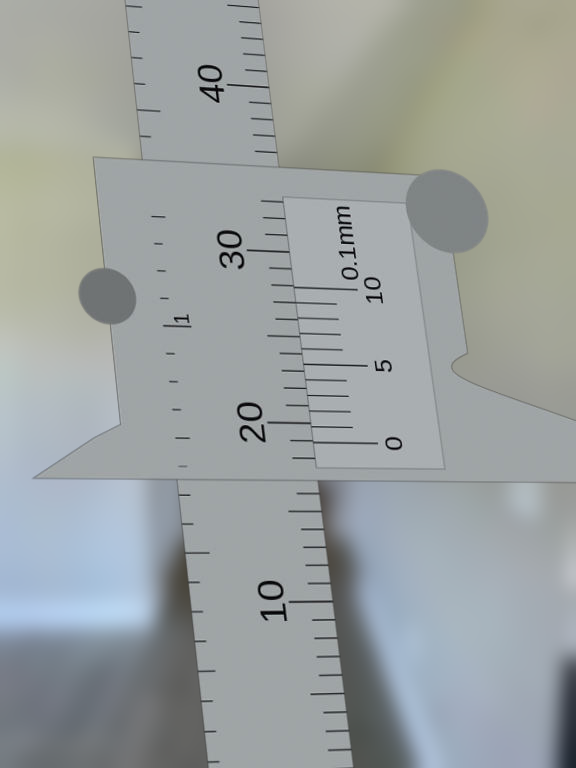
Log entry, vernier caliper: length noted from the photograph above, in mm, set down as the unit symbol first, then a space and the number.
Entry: mm 18.9
